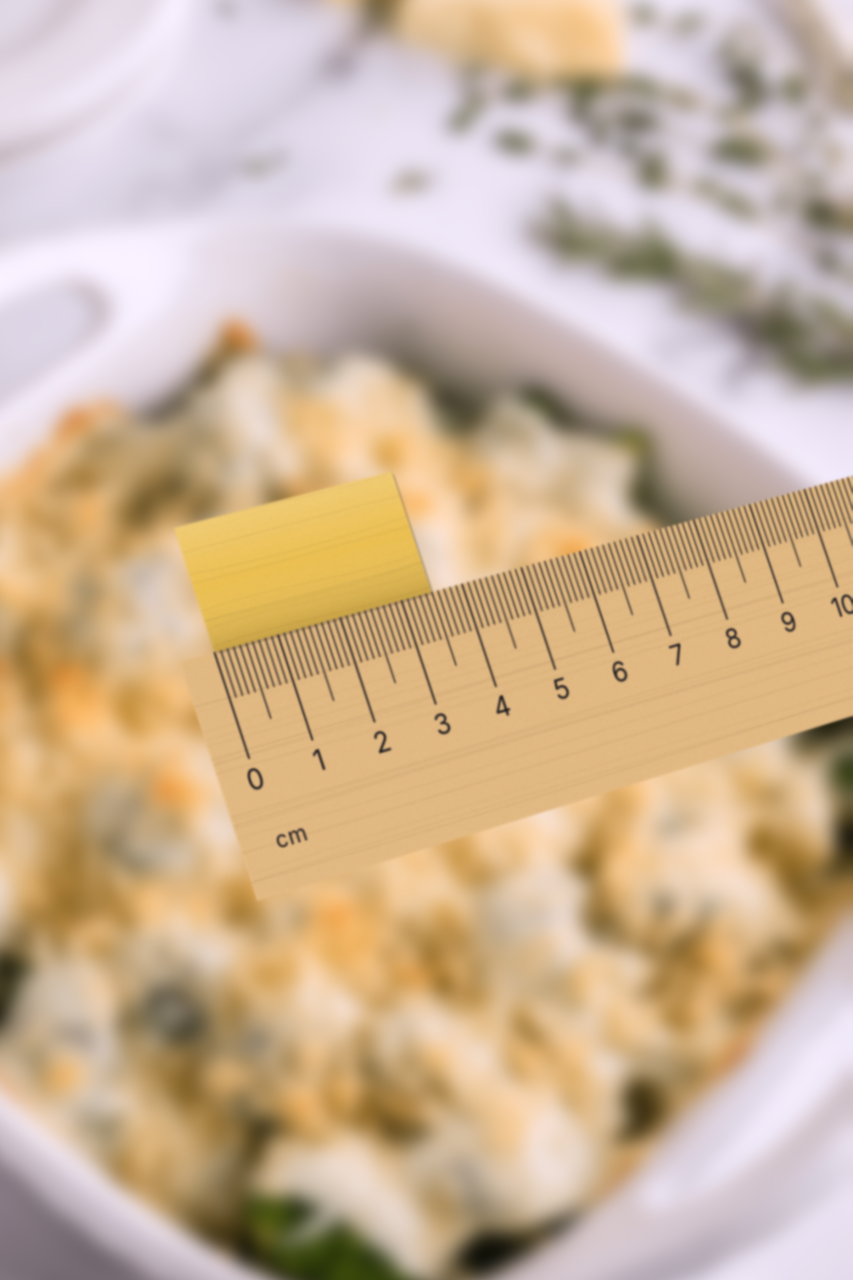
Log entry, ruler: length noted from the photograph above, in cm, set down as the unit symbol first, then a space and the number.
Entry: cm 3.5
